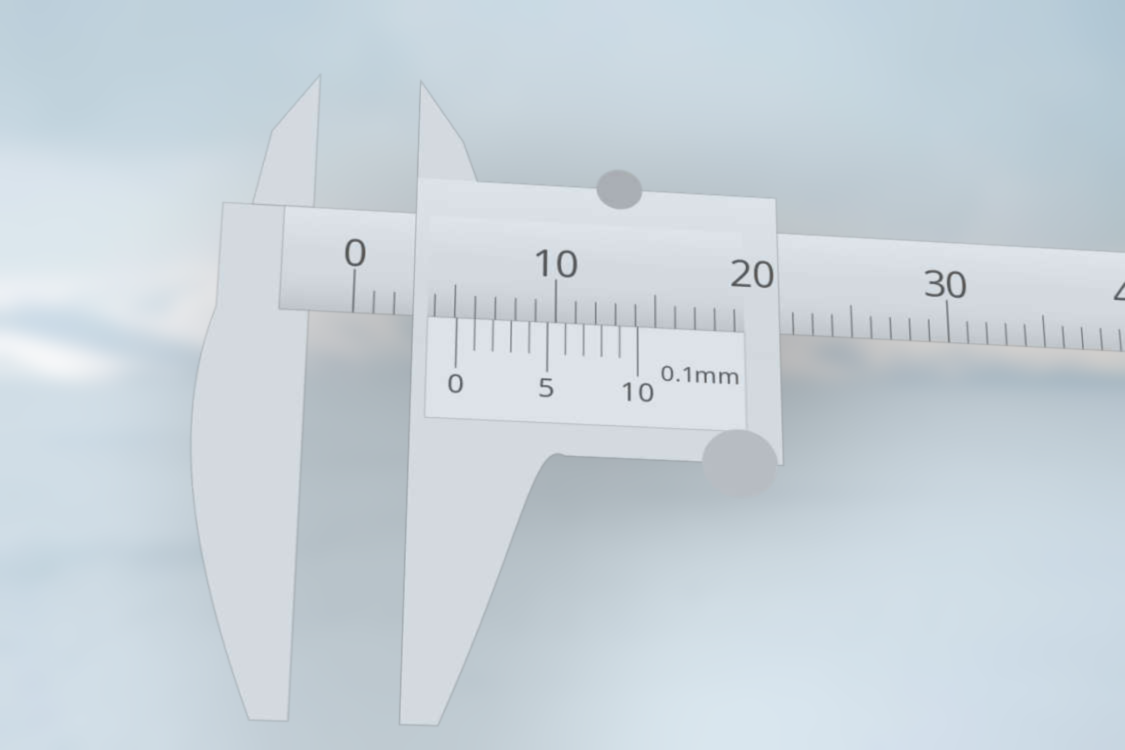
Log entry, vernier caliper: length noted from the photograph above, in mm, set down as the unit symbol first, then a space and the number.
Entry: mm 5.1
